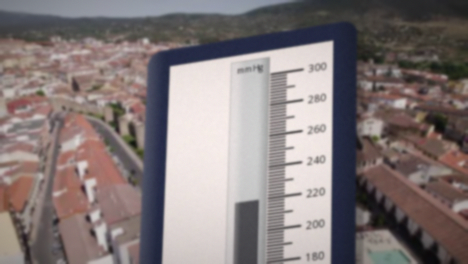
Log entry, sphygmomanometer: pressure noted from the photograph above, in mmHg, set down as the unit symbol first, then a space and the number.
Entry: mmHg 220
